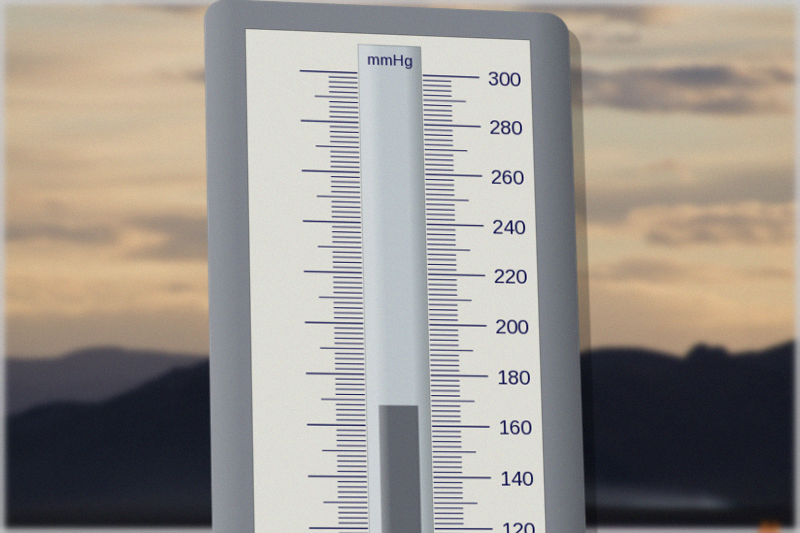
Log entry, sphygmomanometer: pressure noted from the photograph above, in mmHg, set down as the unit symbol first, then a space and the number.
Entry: mmHg 168
